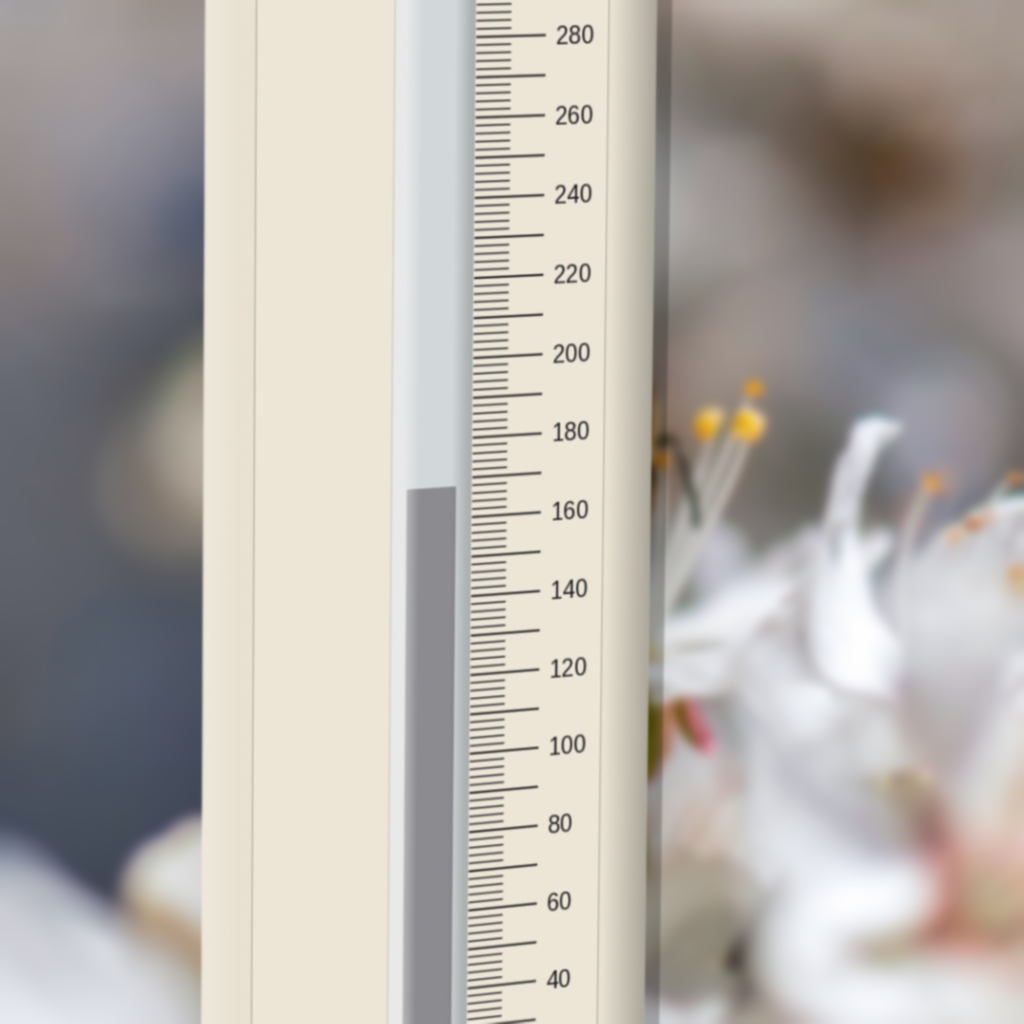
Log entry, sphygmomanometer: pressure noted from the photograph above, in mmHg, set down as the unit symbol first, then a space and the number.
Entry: mmHg 168
